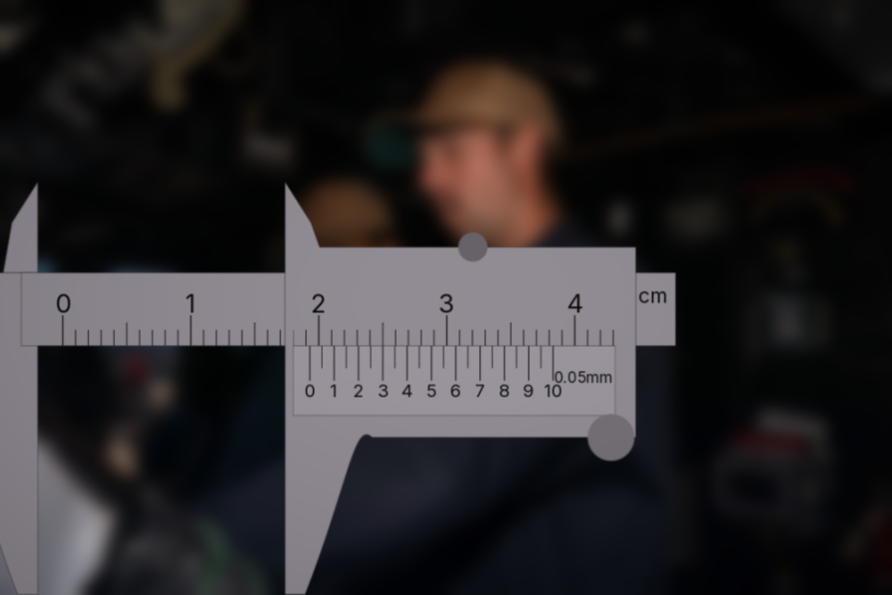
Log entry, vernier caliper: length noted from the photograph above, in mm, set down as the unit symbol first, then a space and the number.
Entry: mm 19.3
